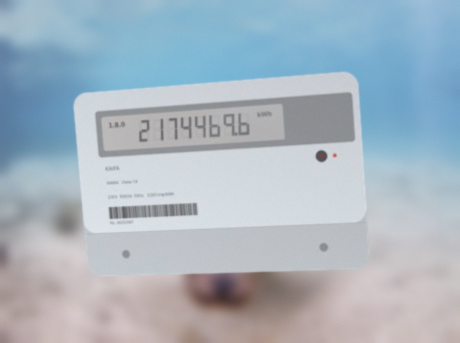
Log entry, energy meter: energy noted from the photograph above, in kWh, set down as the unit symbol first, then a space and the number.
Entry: kWh 2174469.6
